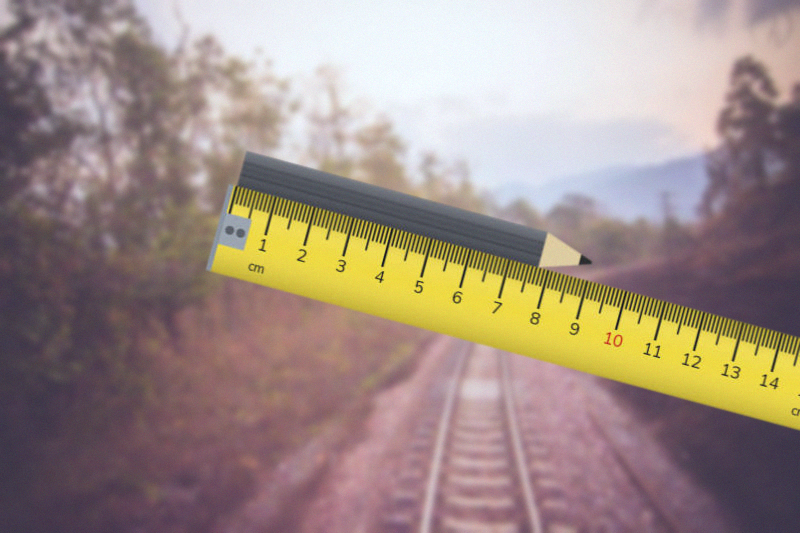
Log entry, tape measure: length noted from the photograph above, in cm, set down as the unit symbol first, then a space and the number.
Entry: cm 9
